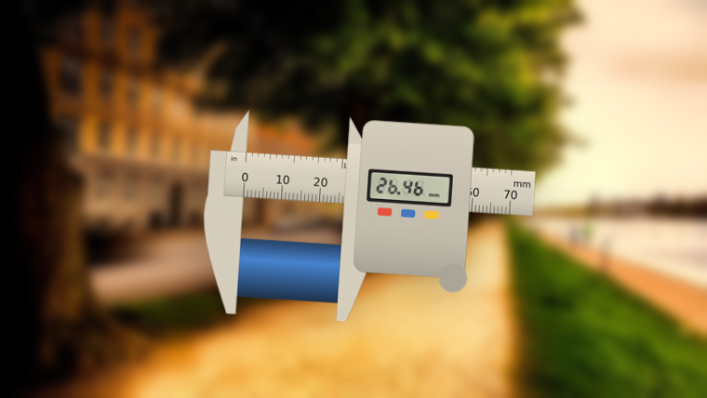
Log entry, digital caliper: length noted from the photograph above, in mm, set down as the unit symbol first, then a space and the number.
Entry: mm 26.46
